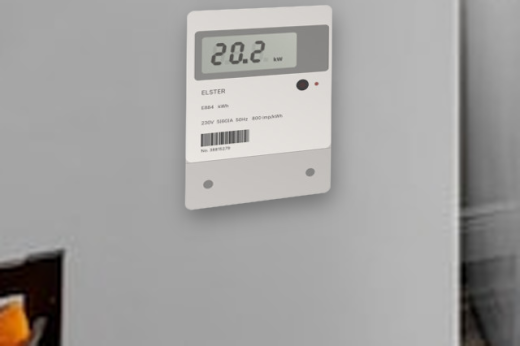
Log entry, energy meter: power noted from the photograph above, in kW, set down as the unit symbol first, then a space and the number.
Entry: kW 20.2
